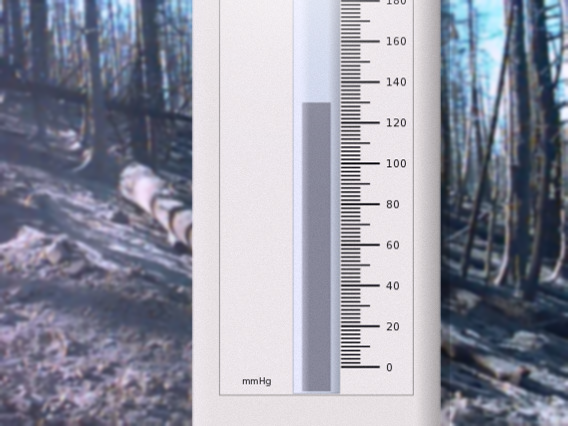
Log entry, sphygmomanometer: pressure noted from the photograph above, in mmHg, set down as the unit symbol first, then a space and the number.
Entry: mmHg 130
